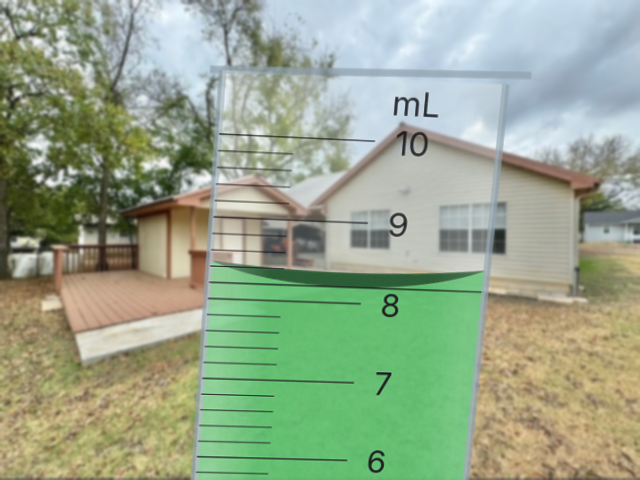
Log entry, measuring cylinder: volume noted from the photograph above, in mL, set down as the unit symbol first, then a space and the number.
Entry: mL 8.2
